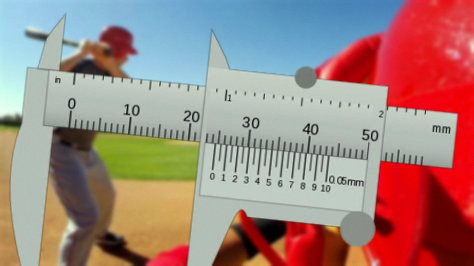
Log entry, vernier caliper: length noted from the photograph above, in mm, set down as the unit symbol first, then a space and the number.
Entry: mm 24.5
